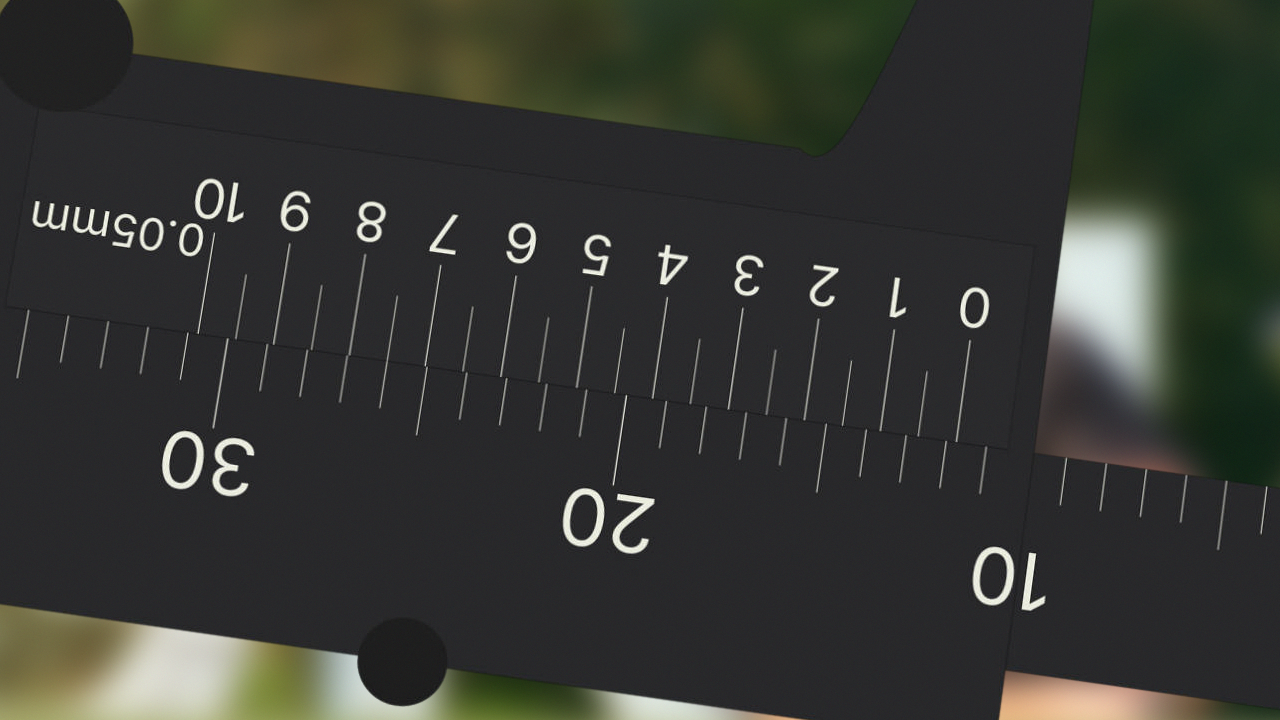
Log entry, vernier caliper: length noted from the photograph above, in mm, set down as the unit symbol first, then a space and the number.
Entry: mm 11.75
